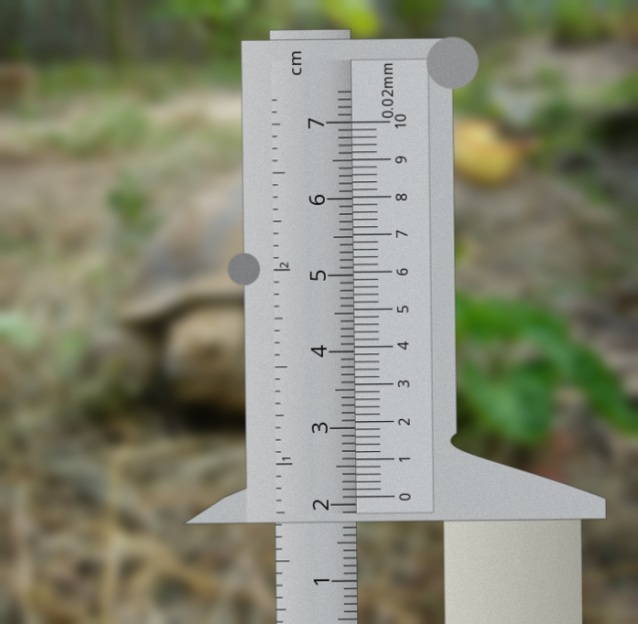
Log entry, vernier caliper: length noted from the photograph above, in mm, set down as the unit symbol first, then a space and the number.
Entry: mm 21.0
